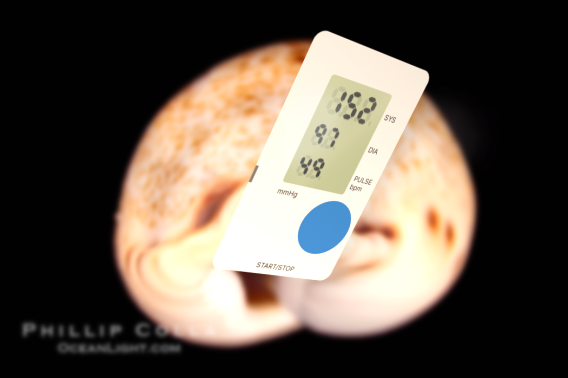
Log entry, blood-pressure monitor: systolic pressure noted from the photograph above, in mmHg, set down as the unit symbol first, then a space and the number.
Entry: mmHg 152
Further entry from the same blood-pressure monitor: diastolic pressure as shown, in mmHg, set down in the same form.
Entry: mmHg 97
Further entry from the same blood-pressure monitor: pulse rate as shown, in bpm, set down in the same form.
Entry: bpm 49
